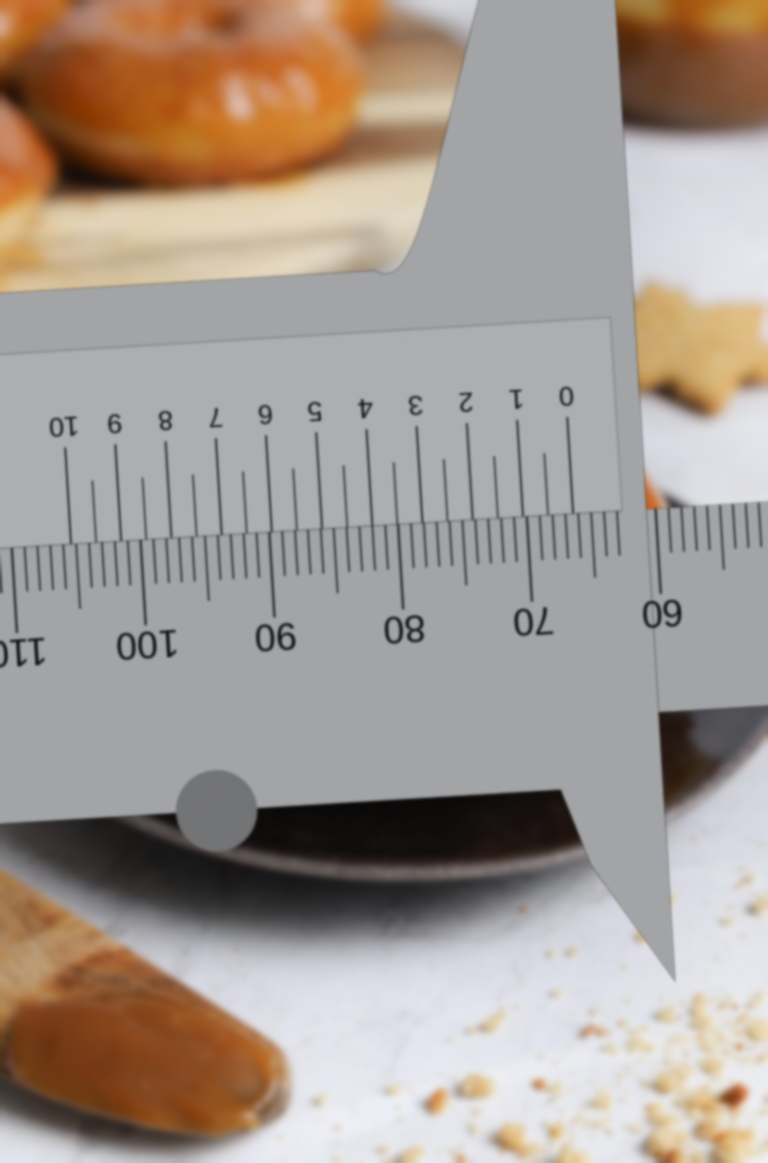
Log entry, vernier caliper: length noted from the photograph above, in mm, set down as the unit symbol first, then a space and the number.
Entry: mm 66.4
